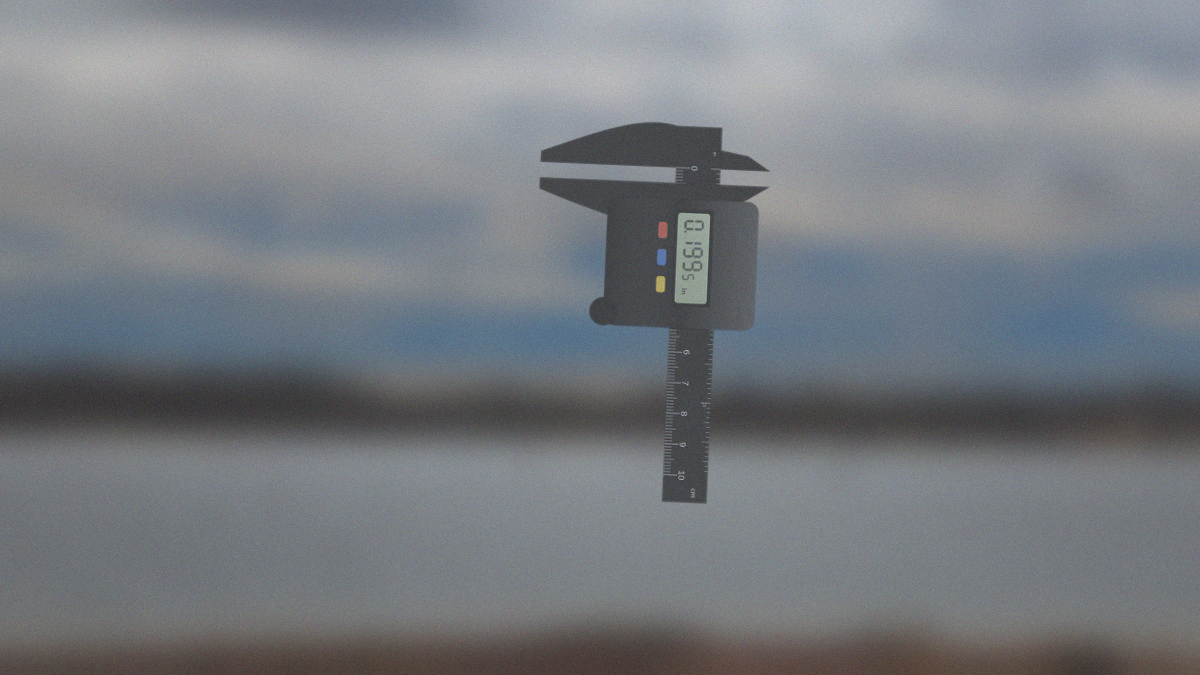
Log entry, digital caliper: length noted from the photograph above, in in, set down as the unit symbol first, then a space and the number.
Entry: in 0.1995
